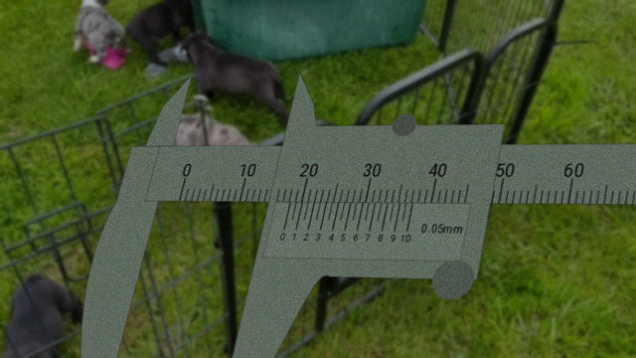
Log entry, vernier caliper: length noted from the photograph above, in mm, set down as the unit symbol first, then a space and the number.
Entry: mm 18.2
